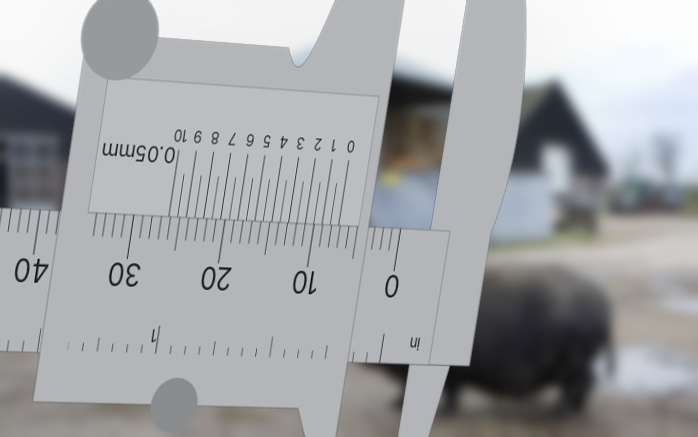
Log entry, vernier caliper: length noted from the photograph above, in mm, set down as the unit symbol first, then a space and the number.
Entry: mm 7.2
